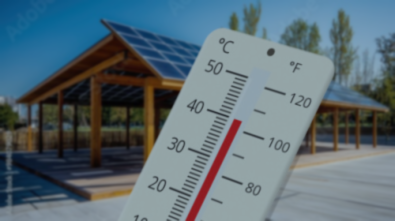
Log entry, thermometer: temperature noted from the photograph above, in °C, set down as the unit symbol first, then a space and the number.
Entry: °C 40
